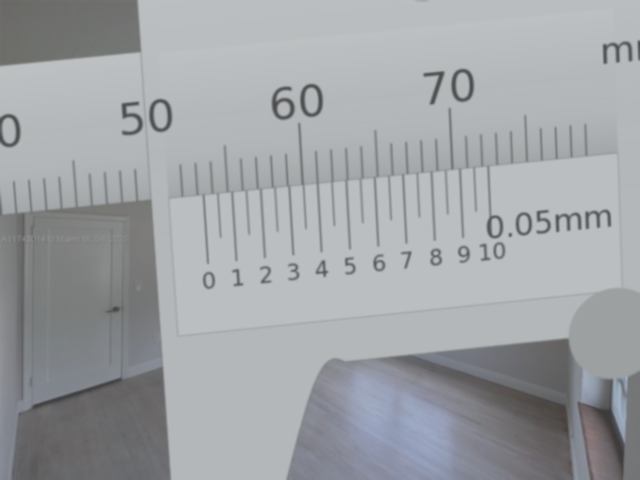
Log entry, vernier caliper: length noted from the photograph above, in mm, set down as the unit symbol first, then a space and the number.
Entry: mm 53.4
